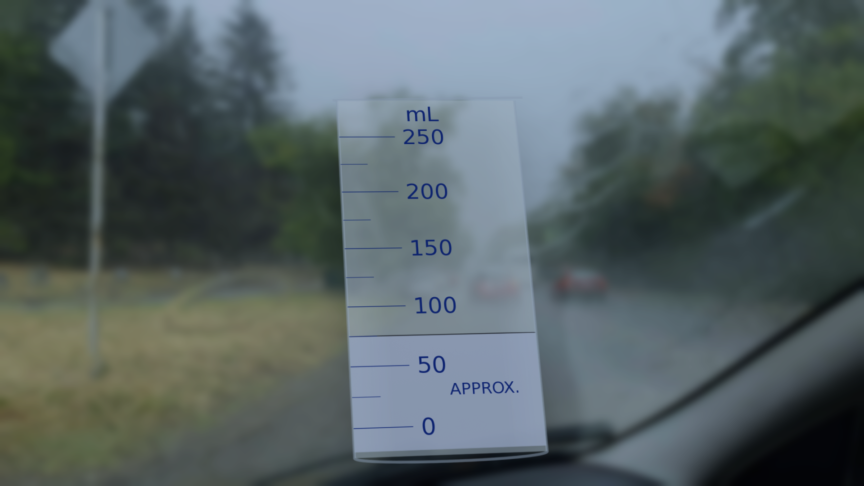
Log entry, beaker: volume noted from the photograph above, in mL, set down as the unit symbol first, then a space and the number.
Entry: mL 75
